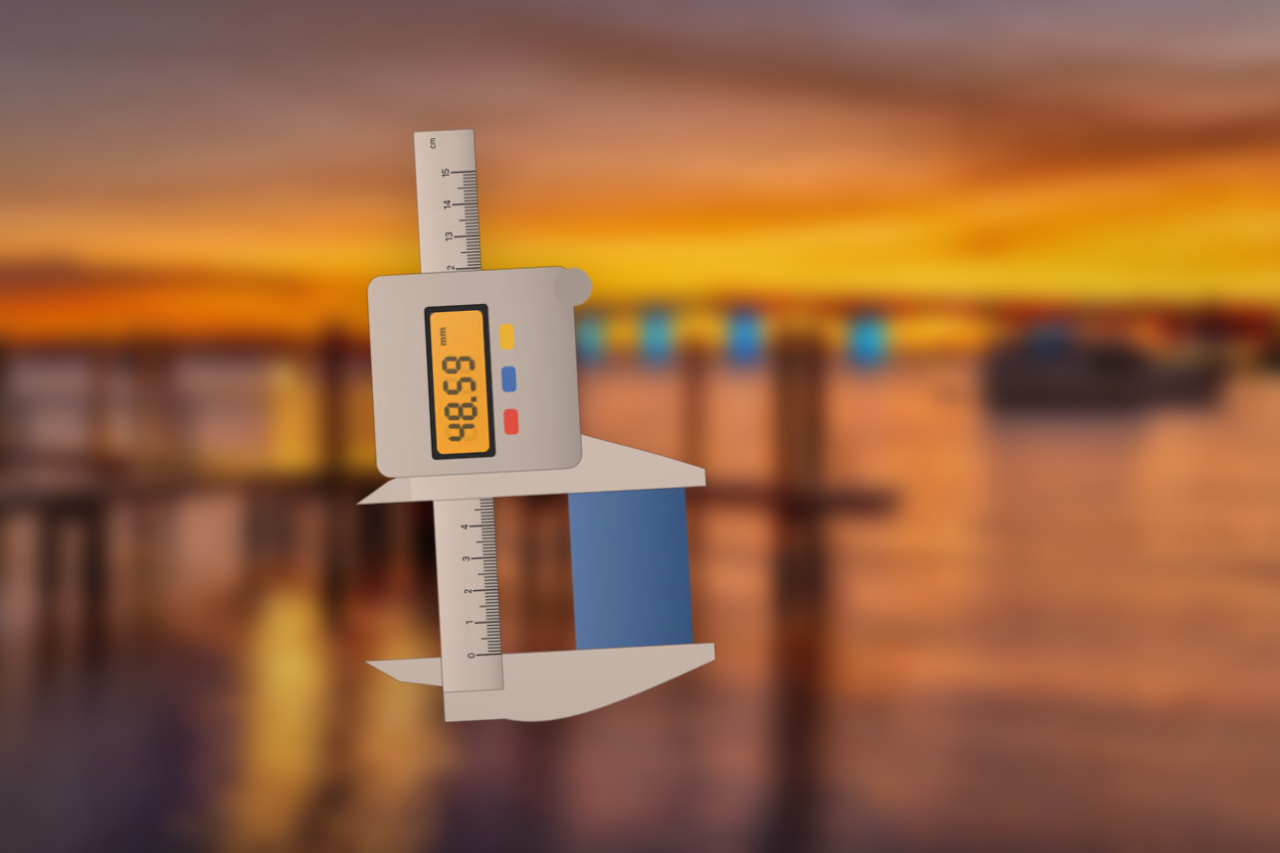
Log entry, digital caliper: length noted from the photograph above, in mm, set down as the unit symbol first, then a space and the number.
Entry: mm 48.59
